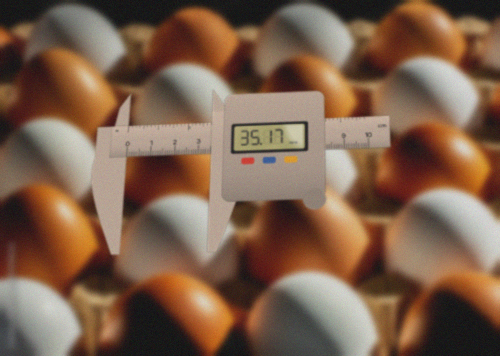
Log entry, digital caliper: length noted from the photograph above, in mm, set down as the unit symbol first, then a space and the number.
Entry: mm 35.17
